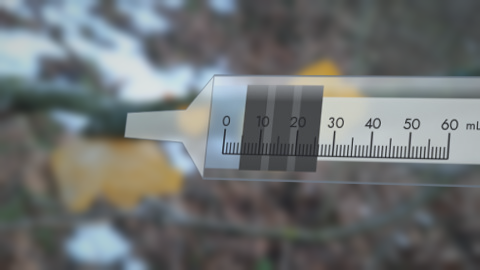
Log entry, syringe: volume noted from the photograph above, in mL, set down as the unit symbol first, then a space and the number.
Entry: mL 5
